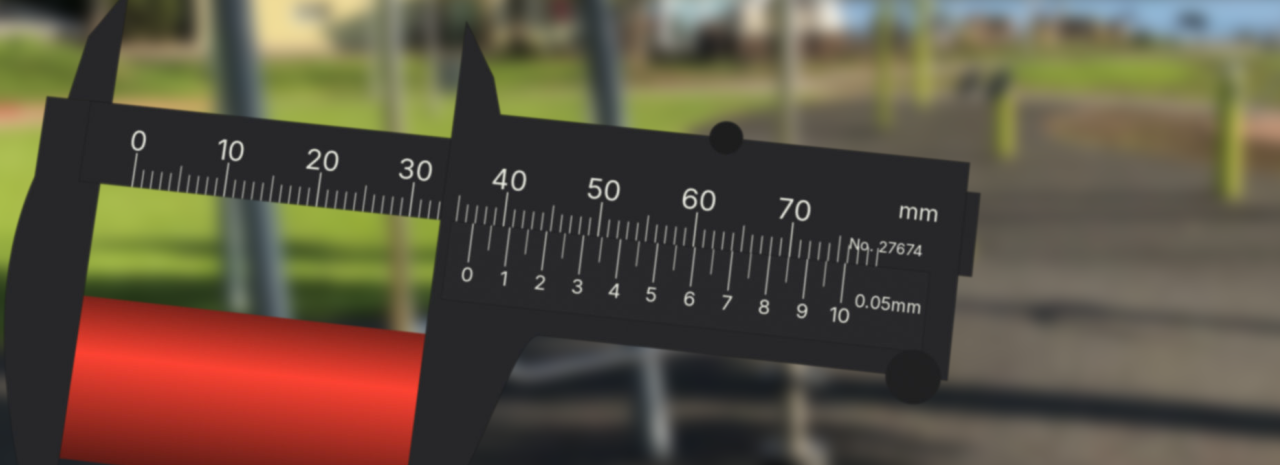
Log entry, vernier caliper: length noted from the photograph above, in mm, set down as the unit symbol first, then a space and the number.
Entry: mm 36.8
